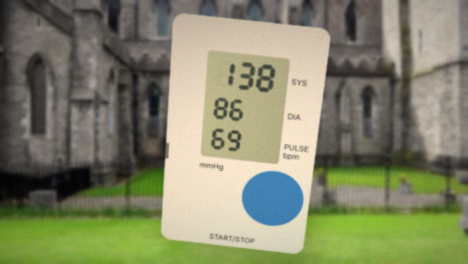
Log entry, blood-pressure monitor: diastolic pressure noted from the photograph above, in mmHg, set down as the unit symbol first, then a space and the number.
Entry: mmHg 86
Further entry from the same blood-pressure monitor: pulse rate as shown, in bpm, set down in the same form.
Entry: bpm 69
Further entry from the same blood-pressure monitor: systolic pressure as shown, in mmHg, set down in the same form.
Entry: mmHg 138
